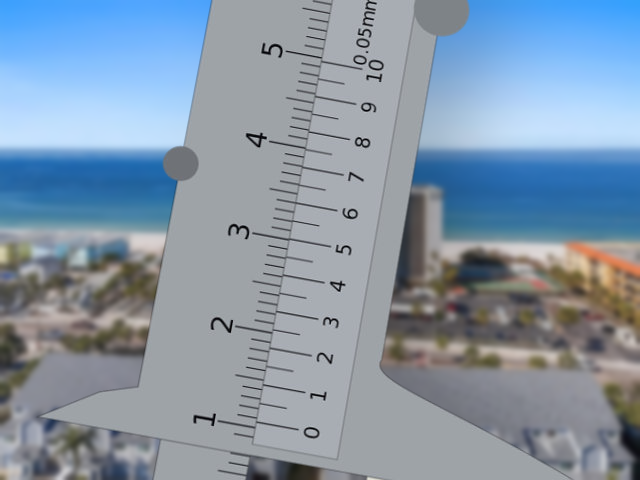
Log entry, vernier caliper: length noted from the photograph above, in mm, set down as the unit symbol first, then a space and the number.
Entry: mm 10.6
